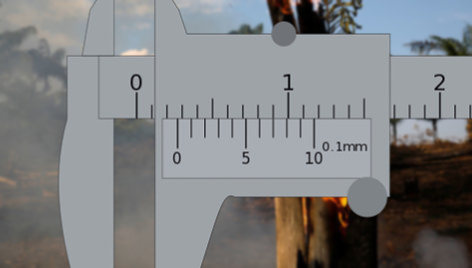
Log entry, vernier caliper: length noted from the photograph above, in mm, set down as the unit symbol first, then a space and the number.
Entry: mm 2.7
